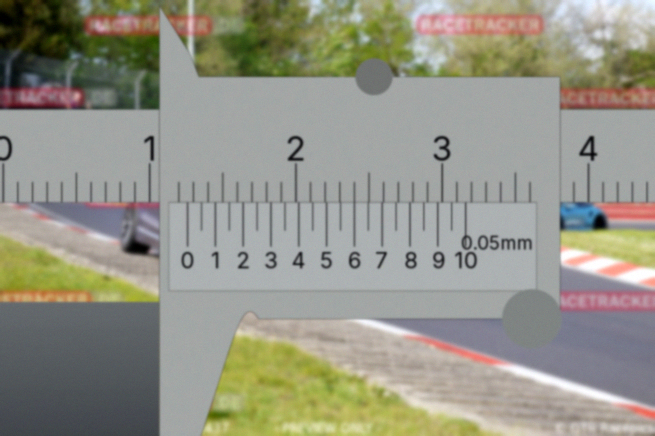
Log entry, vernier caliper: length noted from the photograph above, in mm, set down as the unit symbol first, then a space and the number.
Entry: mm 12.6
